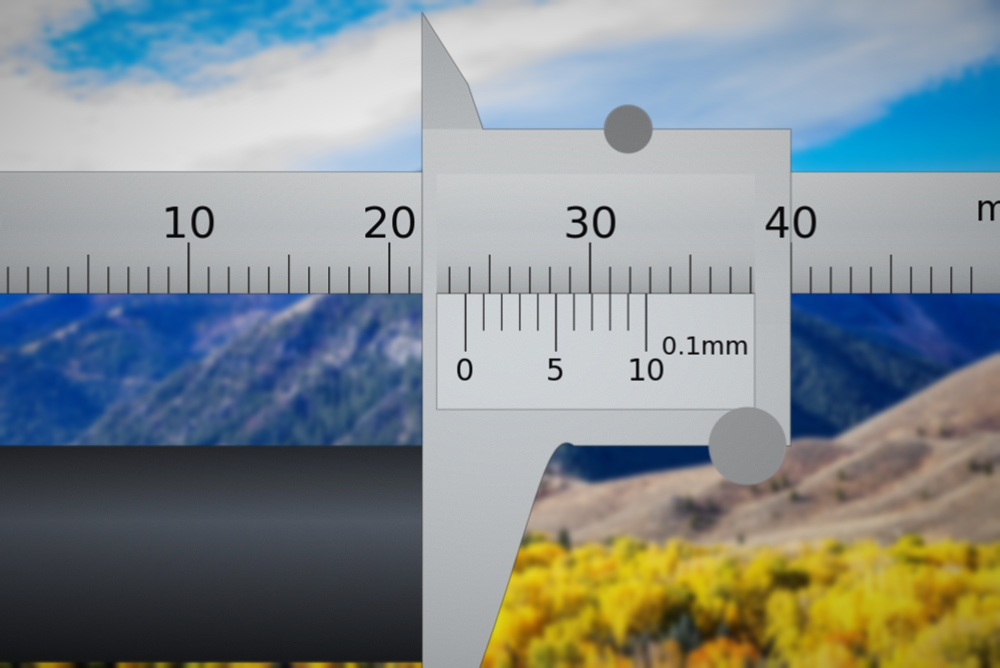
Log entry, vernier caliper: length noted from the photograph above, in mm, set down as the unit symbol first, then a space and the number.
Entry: mm 23.8
